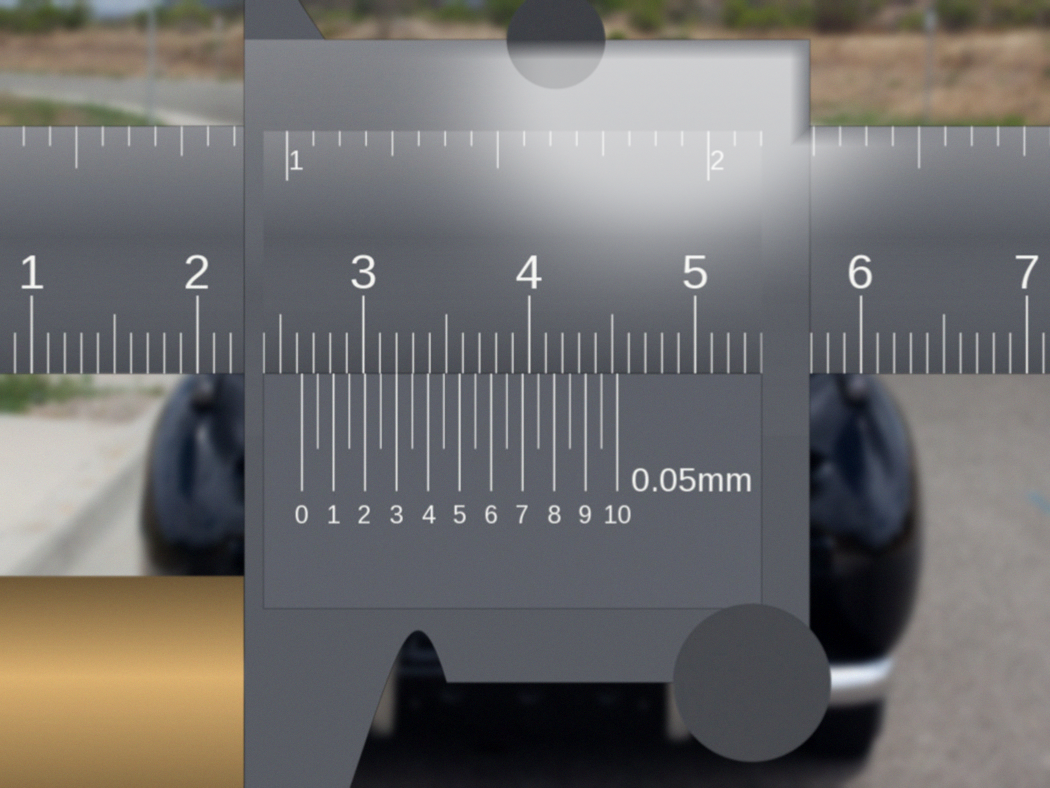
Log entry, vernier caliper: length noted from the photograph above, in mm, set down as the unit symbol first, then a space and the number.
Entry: mm 26.3
